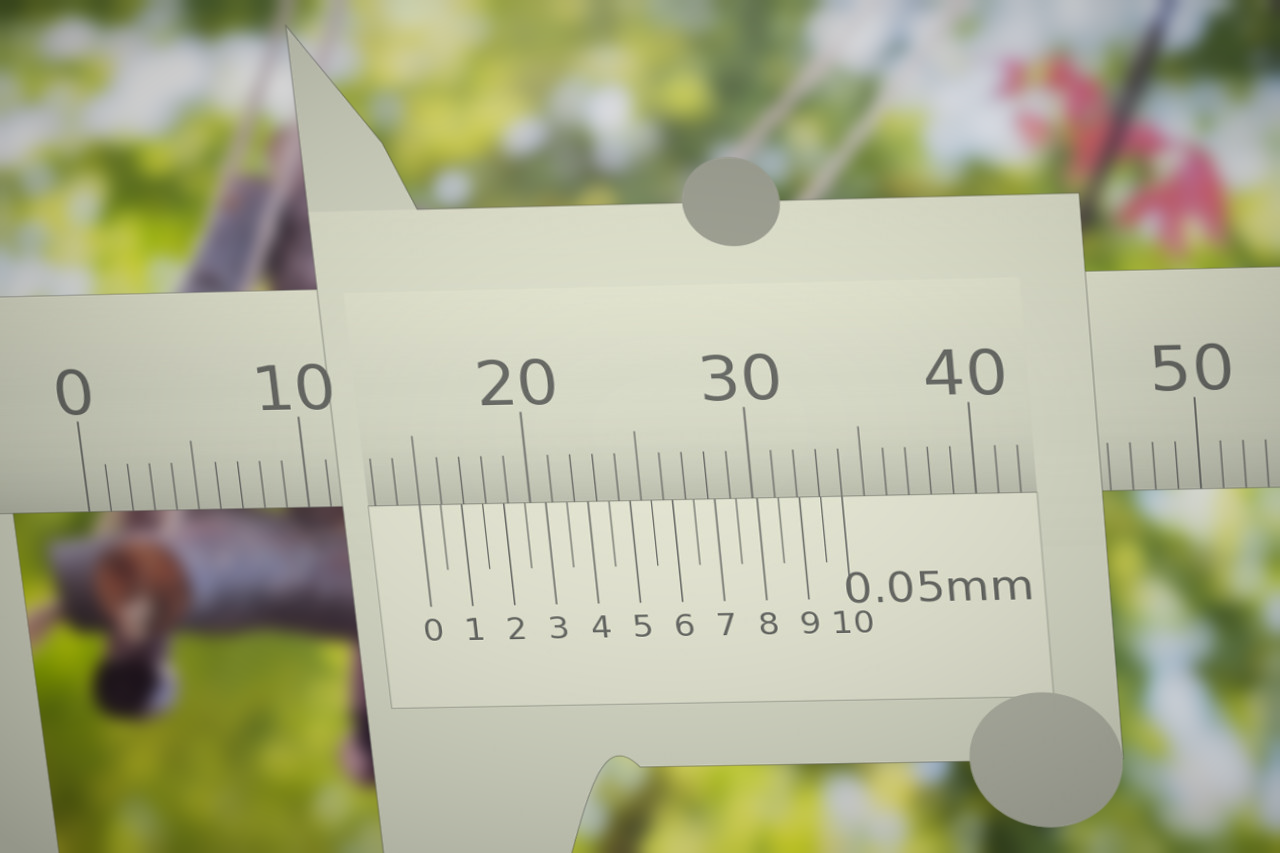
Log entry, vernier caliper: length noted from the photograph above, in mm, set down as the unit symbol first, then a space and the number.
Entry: mm 15.0
